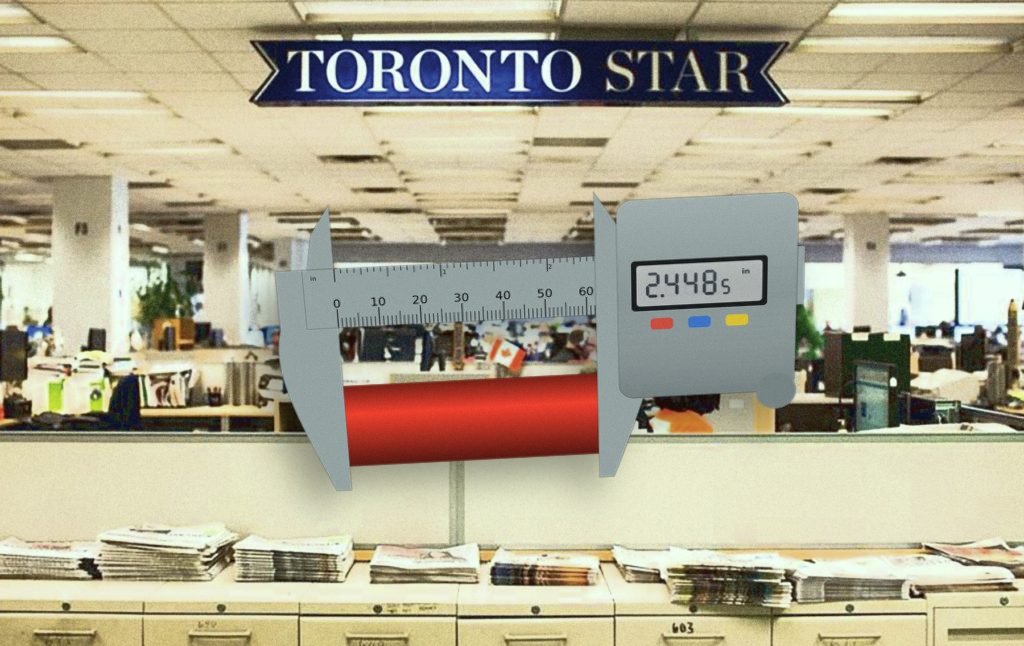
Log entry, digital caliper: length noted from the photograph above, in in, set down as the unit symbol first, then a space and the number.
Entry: in 2.4485
